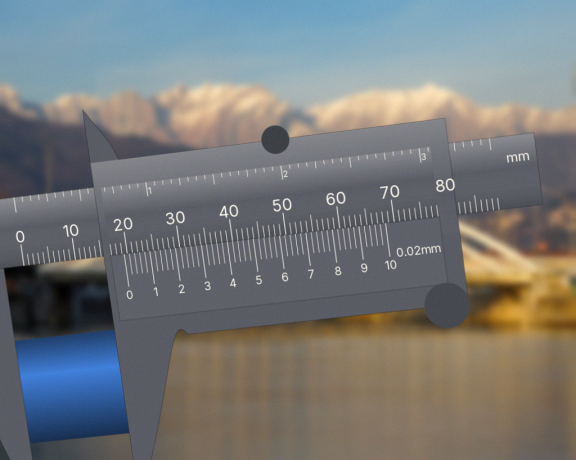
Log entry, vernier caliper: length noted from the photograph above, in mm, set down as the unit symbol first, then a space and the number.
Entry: mm 19.4
